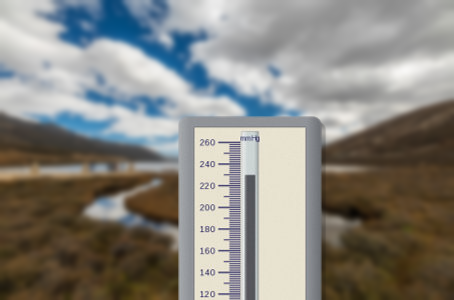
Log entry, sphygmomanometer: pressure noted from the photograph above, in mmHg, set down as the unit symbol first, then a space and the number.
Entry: mmHg 230
